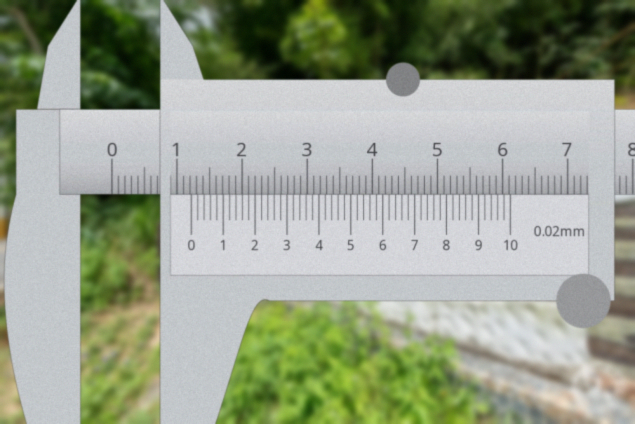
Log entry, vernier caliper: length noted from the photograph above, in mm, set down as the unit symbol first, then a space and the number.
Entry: mm 12.2
